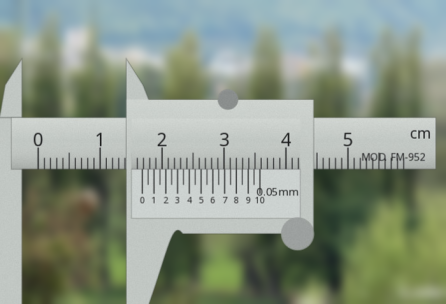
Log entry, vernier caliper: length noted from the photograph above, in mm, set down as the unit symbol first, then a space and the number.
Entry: mm 16.8
